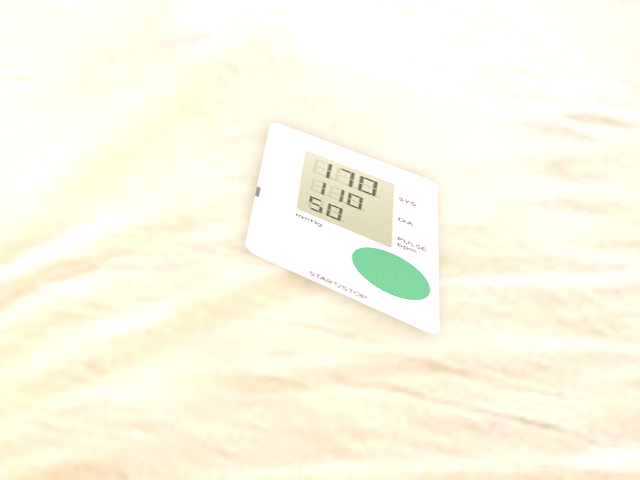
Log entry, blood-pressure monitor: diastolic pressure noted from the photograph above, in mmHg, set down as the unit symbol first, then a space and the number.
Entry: mmHg 110
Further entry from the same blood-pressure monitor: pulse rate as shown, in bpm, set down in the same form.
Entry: bpm 50
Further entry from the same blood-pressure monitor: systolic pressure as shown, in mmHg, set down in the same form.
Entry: mmHg 170
